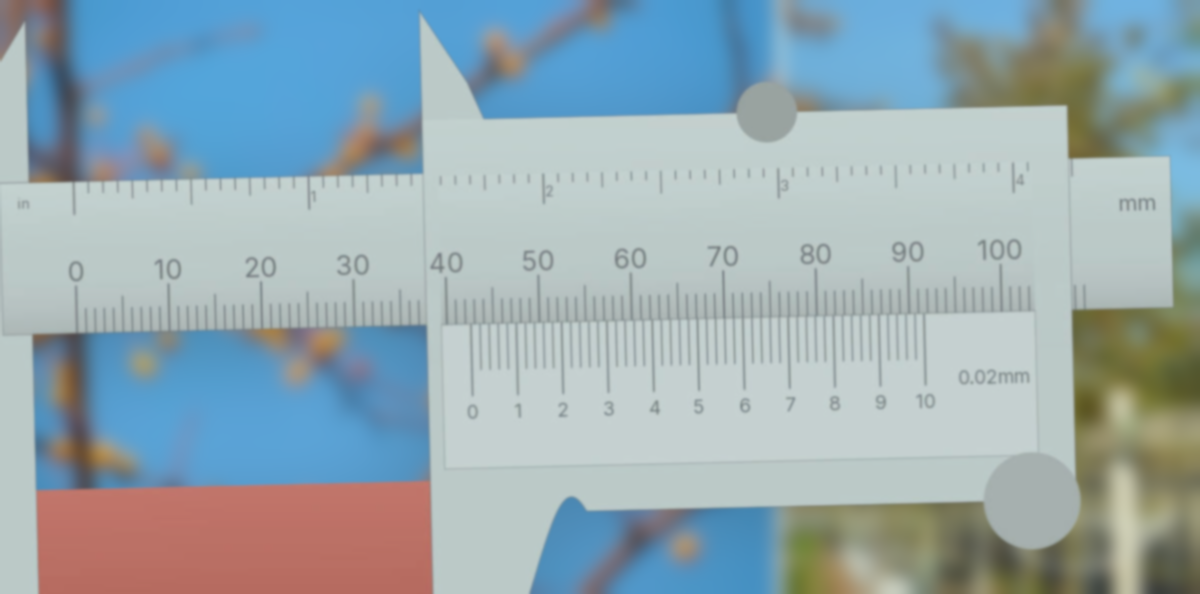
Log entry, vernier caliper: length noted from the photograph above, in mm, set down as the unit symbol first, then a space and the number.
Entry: mm 42.6
